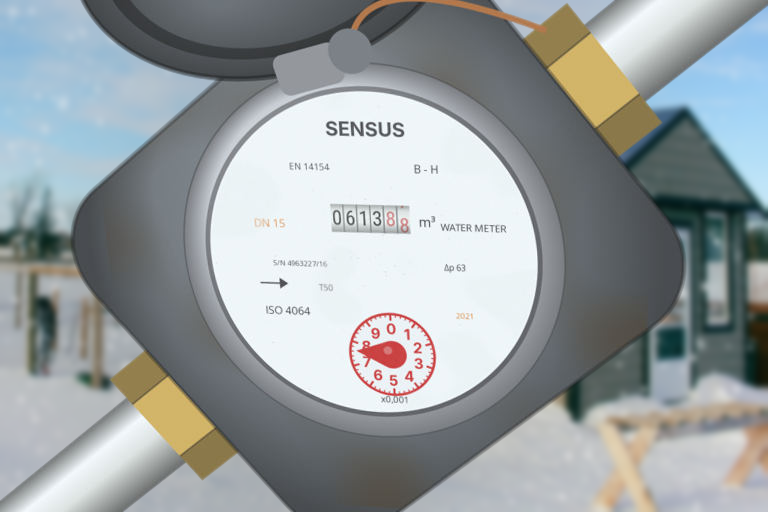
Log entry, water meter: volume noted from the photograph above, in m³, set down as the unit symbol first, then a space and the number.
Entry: m³ 613.877
